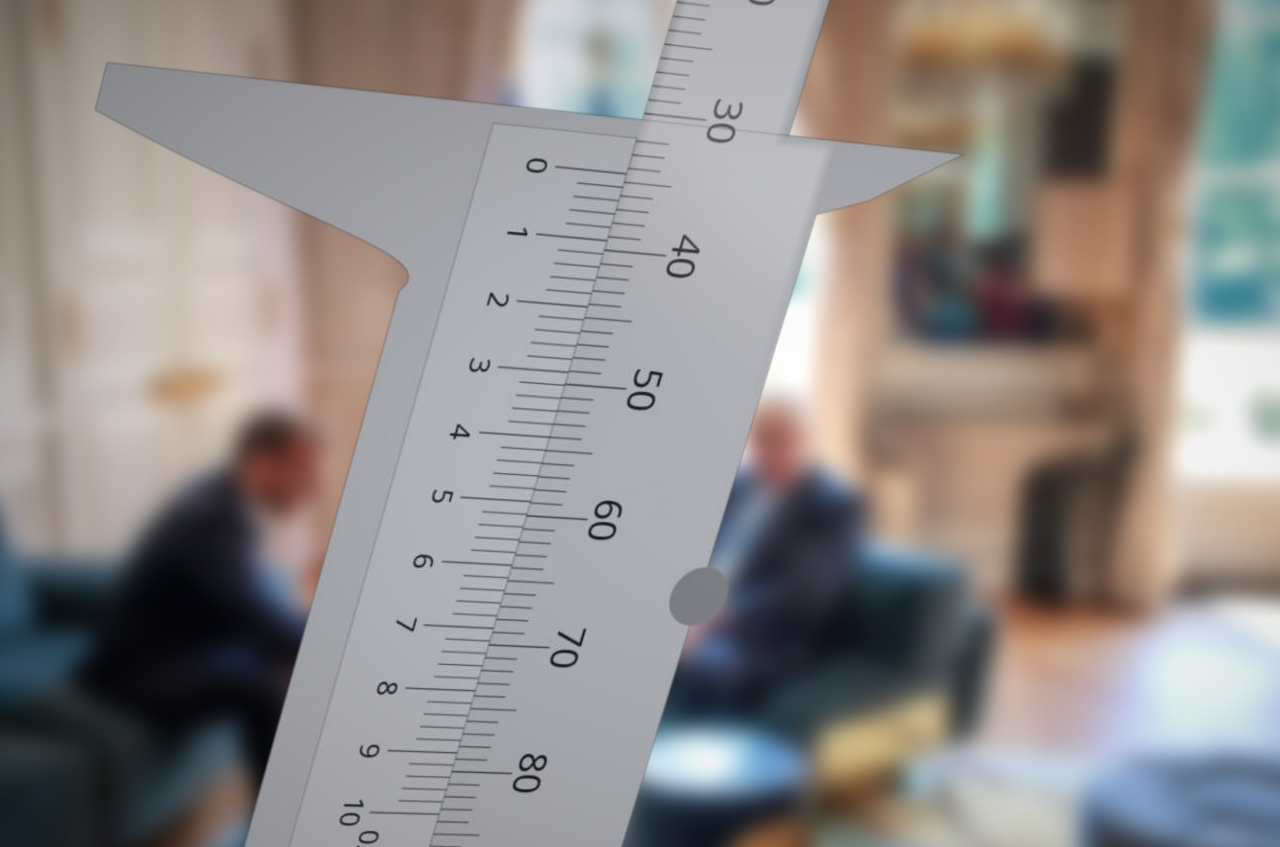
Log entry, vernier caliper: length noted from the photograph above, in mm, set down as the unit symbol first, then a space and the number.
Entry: mm 34.4
